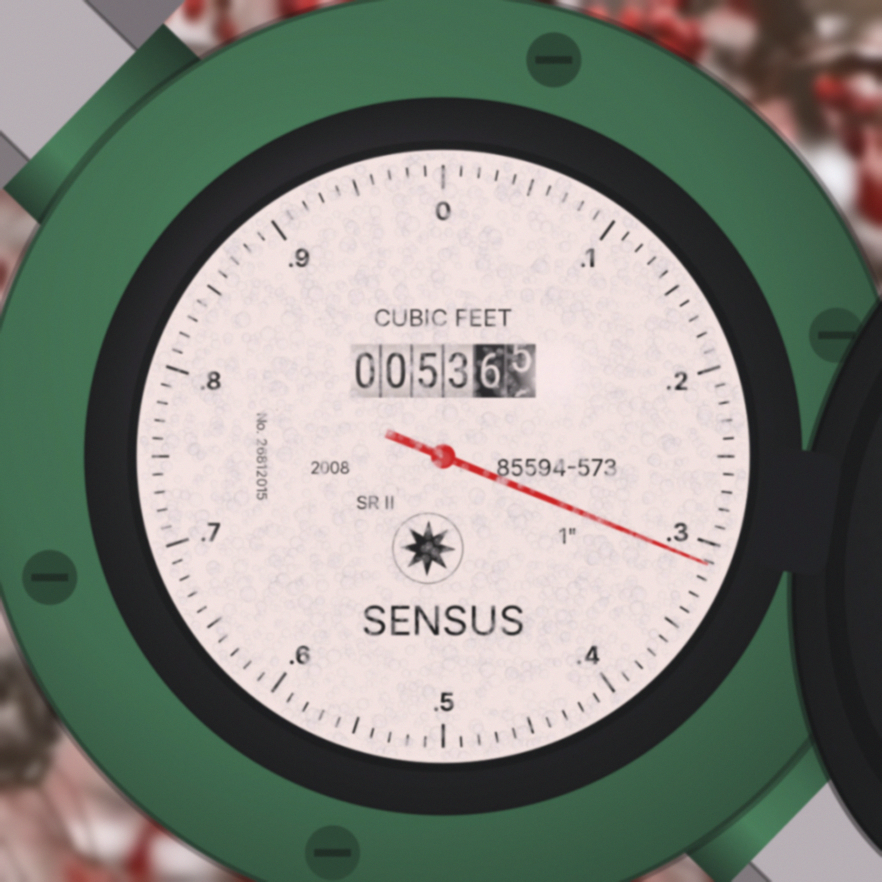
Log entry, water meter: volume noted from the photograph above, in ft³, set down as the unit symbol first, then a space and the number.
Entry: ft³ 5365.31
